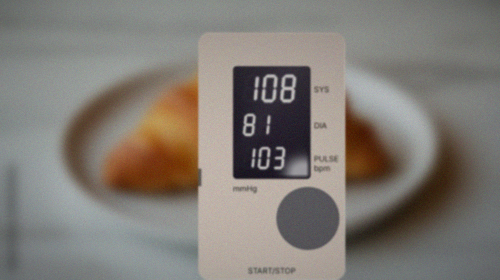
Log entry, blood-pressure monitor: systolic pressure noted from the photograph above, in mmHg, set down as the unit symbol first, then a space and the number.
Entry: mmHg 108
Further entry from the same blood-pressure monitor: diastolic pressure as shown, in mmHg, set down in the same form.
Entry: mmHg 81
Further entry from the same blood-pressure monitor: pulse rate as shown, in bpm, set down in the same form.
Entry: bpm 103
